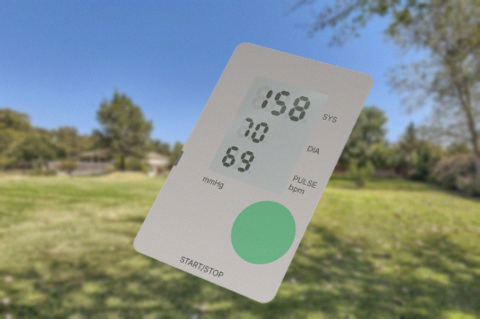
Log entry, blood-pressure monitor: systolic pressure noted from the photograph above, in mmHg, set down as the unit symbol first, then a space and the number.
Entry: mmHg 158
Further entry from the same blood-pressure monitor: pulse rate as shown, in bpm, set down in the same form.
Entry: bpm 69
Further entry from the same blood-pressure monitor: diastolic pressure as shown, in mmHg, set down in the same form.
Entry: mmHg 70
